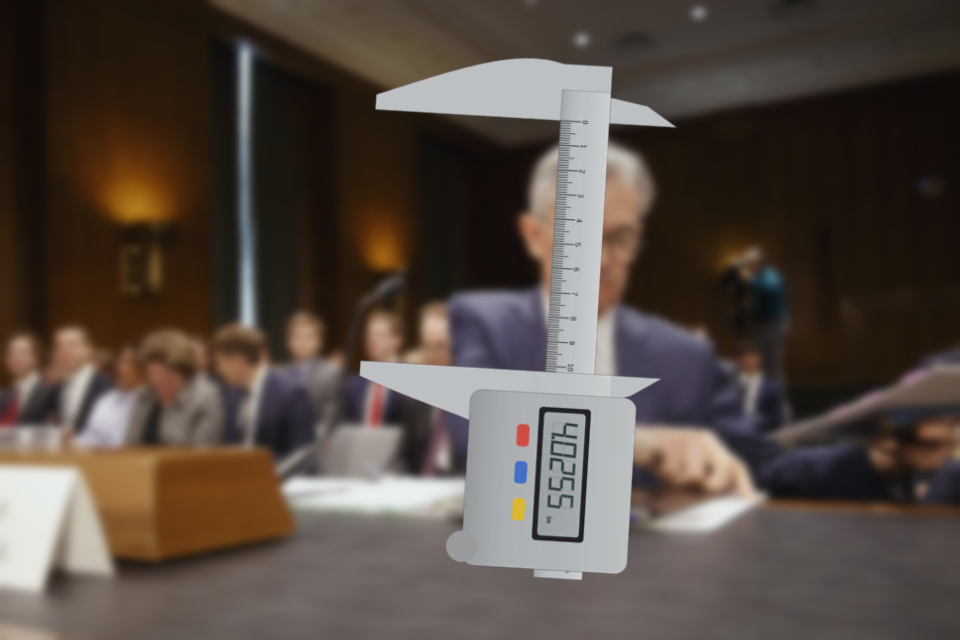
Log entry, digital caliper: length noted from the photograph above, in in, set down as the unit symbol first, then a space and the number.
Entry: in 4.0255
